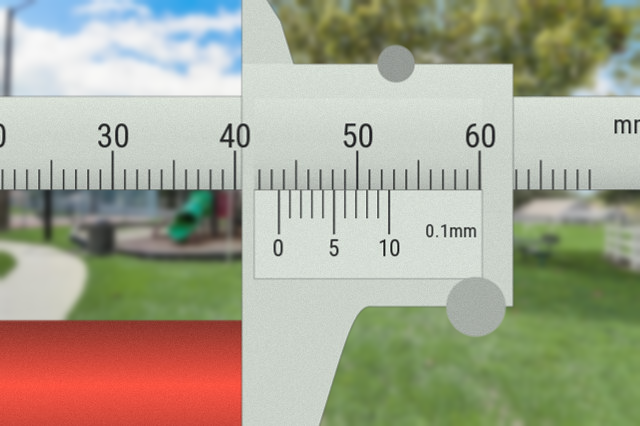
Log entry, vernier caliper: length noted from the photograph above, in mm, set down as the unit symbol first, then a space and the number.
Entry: mm 43.6
